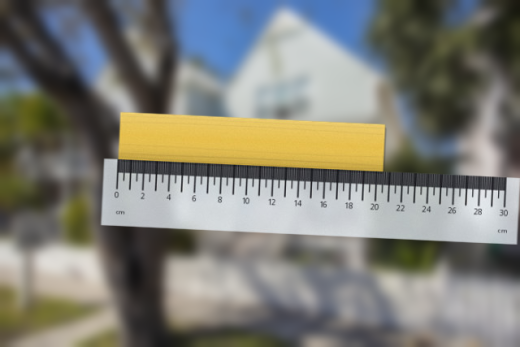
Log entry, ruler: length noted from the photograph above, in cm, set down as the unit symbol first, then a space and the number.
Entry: cm 20.5
